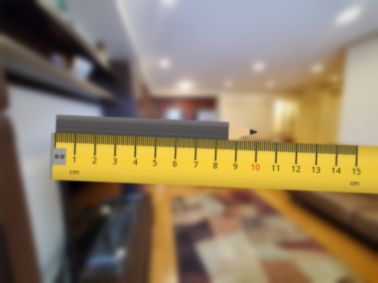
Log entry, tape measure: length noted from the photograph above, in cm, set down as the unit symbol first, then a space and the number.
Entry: cm 10
